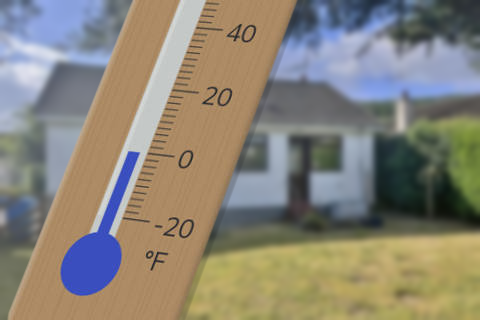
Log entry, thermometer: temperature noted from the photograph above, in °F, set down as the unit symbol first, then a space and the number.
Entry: °F 0
